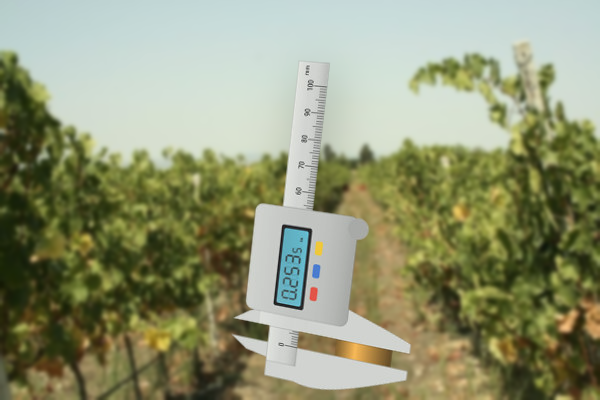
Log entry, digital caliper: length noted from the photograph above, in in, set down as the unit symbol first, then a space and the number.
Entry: in 0.2535
